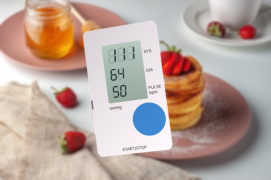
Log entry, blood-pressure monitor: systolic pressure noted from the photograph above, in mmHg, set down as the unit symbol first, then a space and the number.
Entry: mmHg 111
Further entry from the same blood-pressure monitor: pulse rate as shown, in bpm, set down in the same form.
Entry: bpm 50
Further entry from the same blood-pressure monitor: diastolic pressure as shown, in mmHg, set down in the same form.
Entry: mmHg 64
